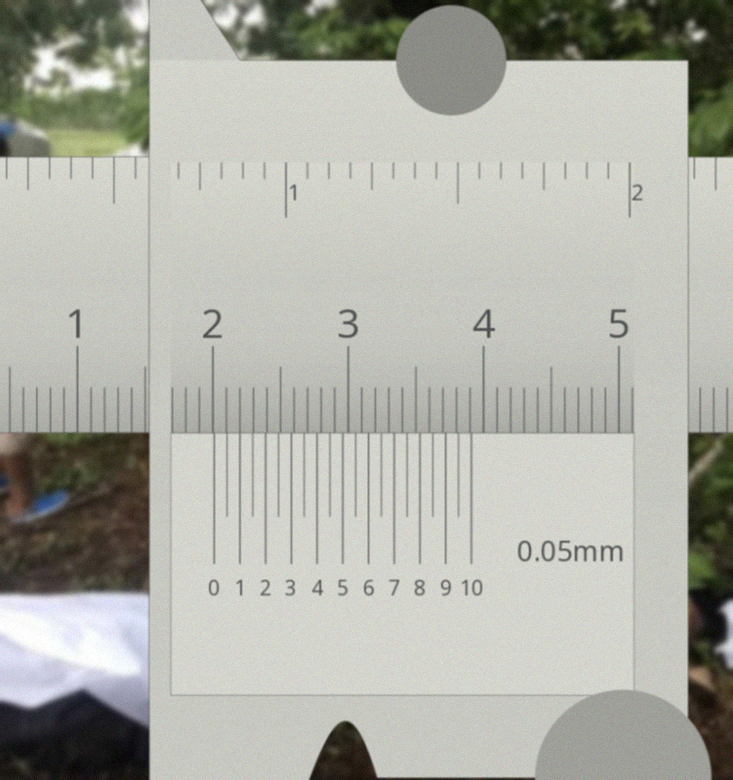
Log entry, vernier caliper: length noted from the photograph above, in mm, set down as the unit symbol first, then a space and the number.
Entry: mm 20.1
